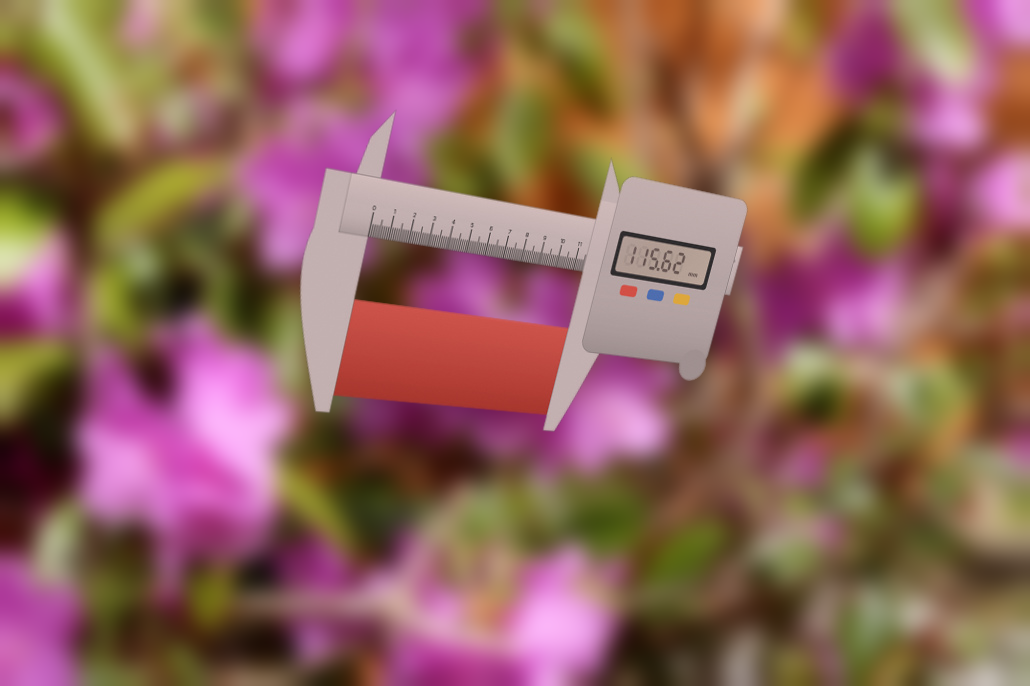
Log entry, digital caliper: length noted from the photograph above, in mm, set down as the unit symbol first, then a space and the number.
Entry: mm 115.62
